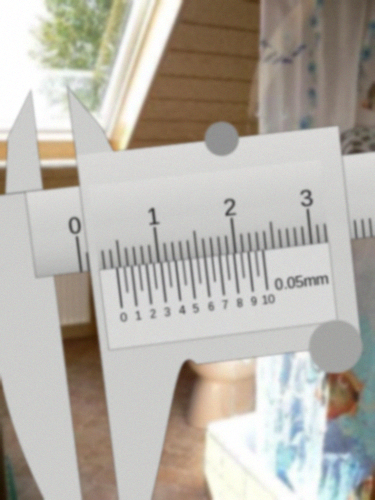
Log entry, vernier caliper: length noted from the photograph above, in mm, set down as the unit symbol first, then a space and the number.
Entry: mm 4.6
